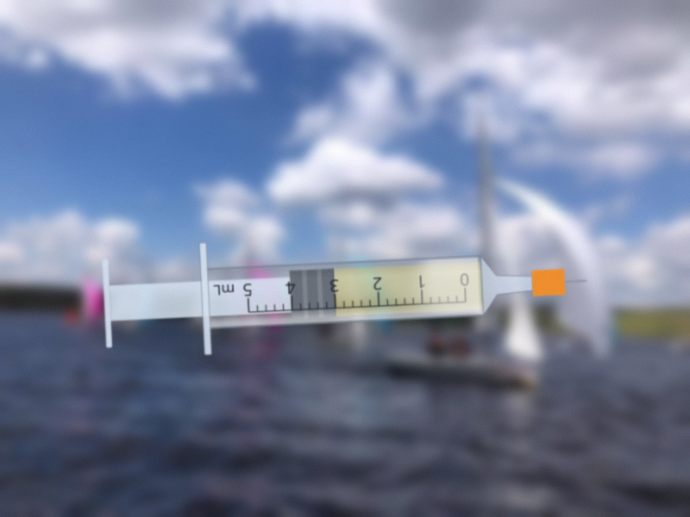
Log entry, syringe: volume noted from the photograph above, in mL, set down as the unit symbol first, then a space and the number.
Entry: mL 3
